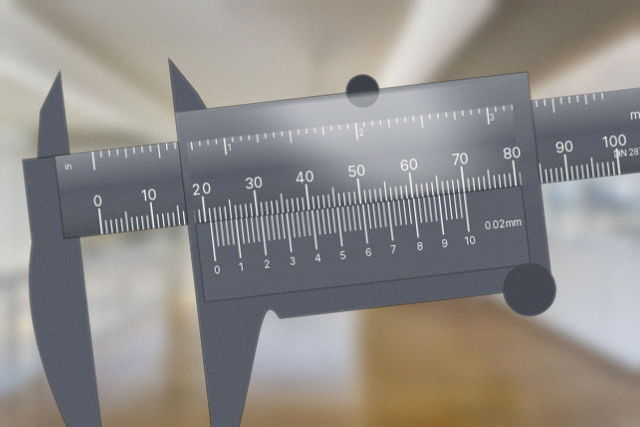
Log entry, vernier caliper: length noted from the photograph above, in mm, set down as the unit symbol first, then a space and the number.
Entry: mm 21.0
